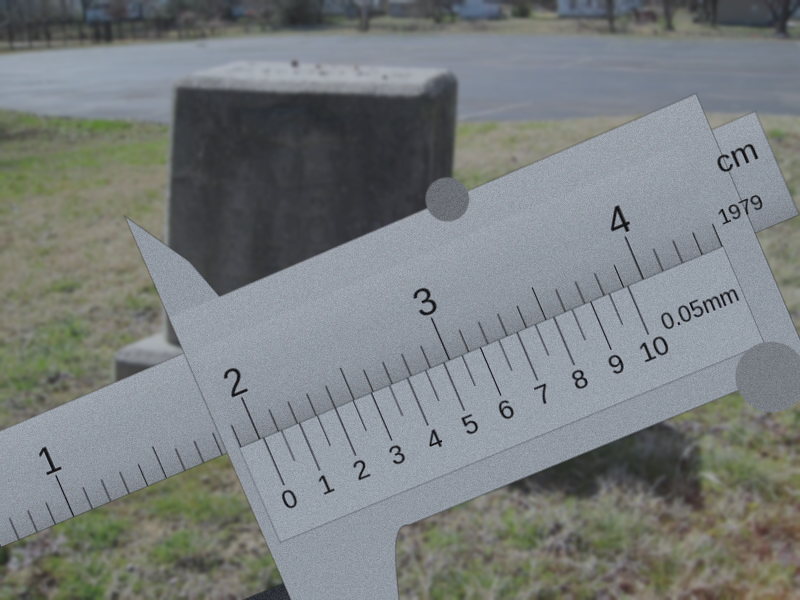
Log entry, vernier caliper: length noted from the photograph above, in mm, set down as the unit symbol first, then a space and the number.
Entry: mm 20.2
